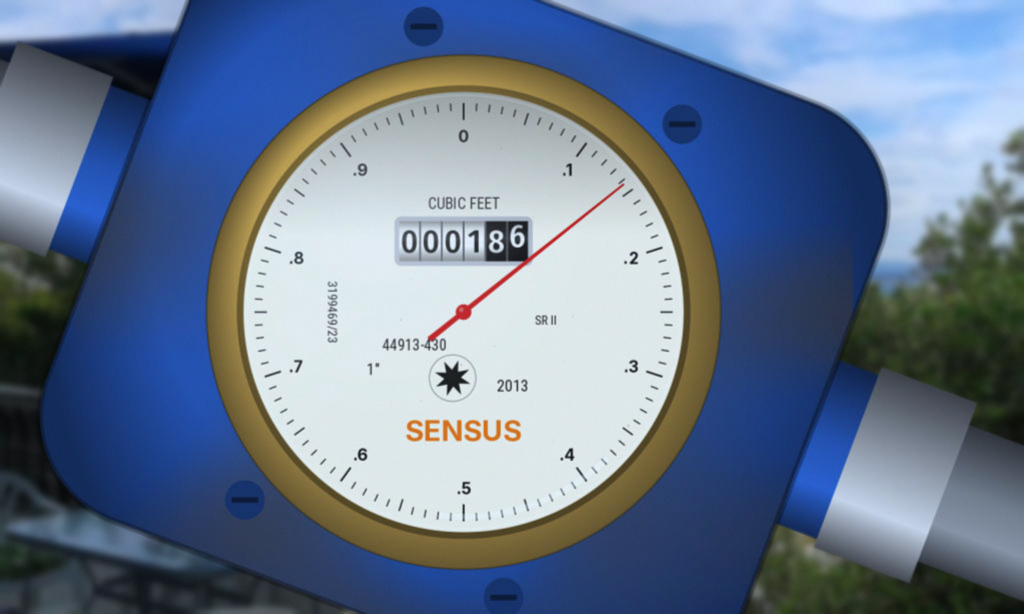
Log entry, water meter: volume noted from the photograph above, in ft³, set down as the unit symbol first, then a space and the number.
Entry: ft³ 186.14
